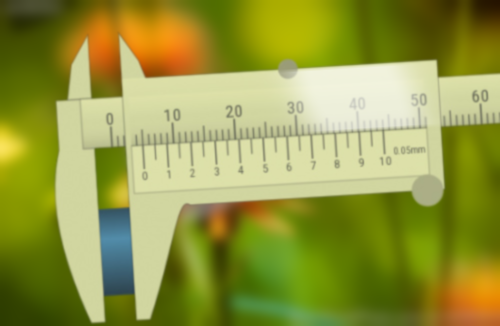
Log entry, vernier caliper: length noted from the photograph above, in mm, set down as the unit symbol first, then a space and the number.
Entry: mm 5.0
